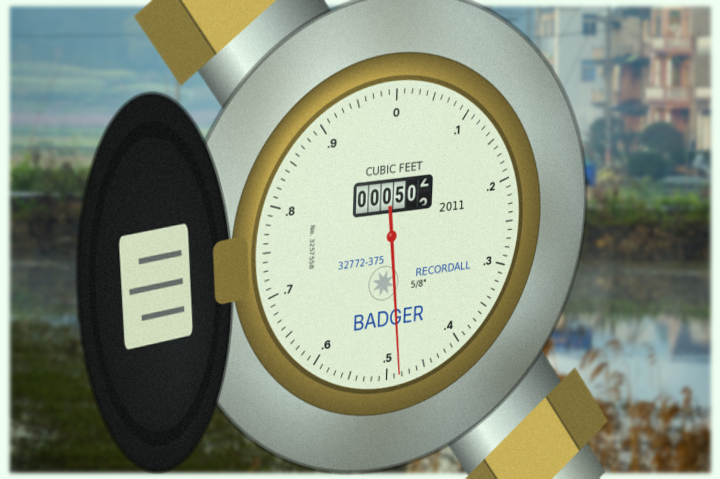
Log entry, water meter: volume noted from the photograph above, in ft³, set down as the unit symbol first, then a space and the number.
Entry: ft³ 502.48
